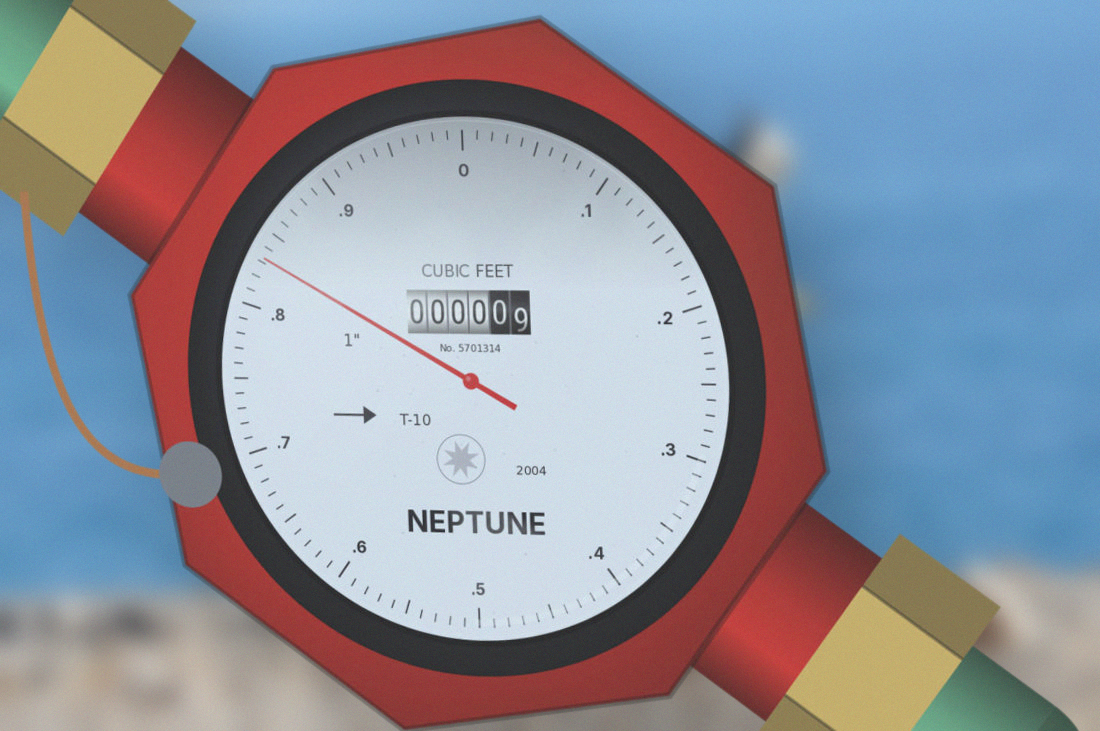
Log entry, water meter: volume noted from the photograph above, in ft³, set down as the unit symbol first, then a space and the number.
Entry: ft³ 8.83
